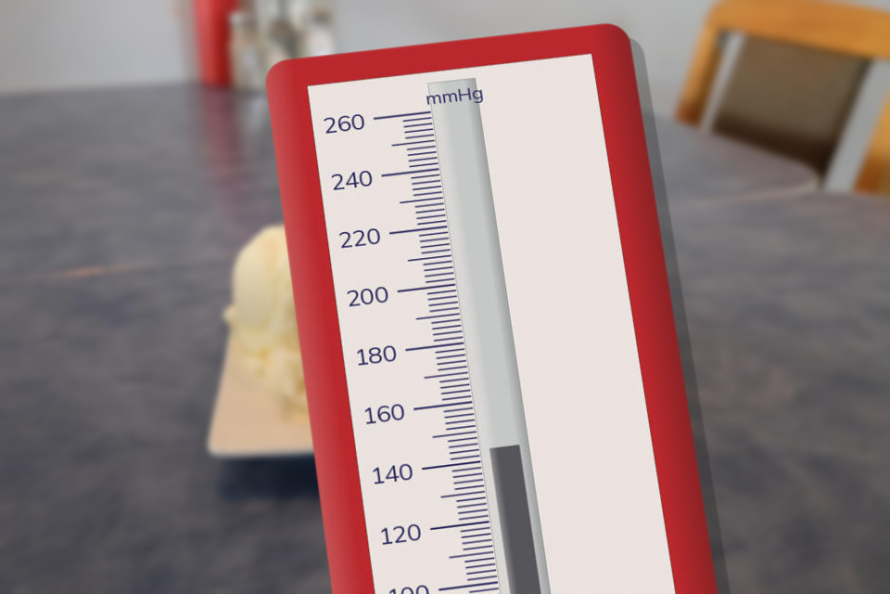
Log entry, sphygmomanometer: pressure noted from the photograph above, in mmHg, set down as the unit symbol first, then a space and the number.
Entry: mmHg 144
